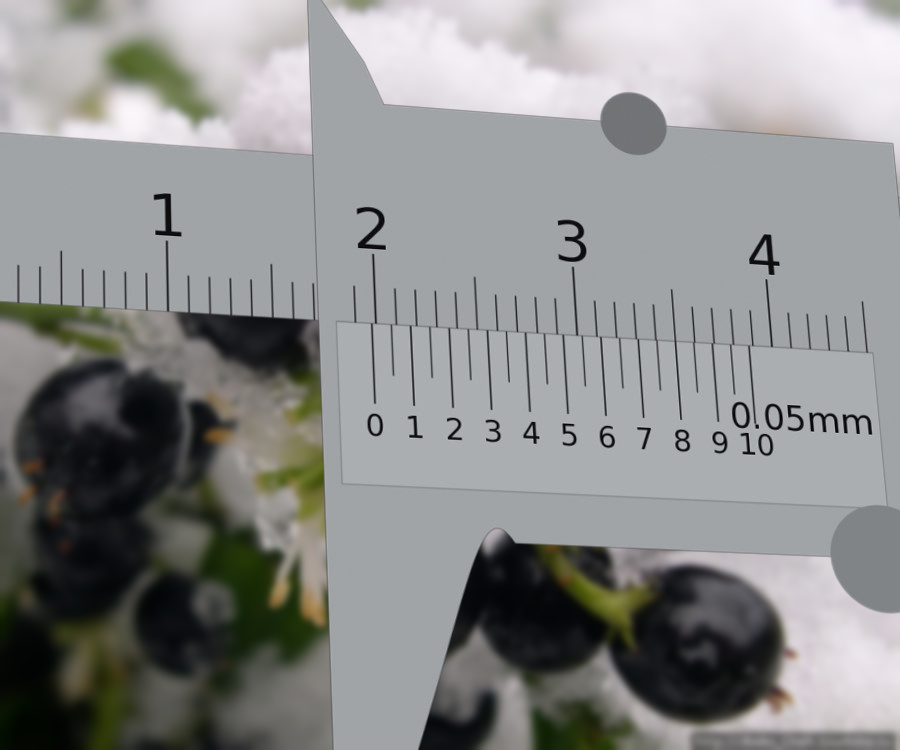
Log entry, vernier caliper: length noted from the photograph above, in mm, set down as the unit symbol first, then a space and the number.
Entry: mm 19.8
